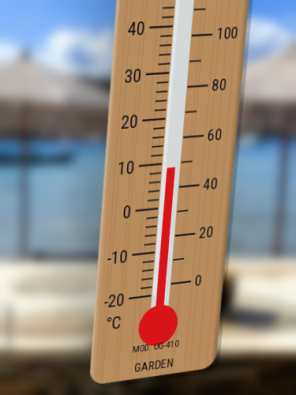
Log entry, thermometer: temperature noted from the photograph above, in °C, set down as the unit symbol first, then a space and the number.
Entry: °C 9
